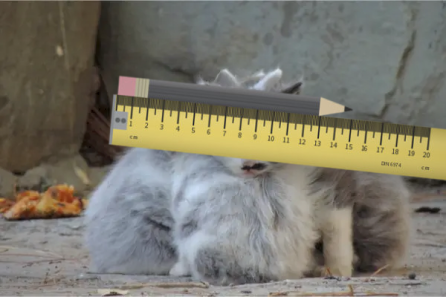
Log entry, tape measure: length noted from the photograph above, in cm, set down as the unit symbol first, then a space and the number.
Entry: cm 15
